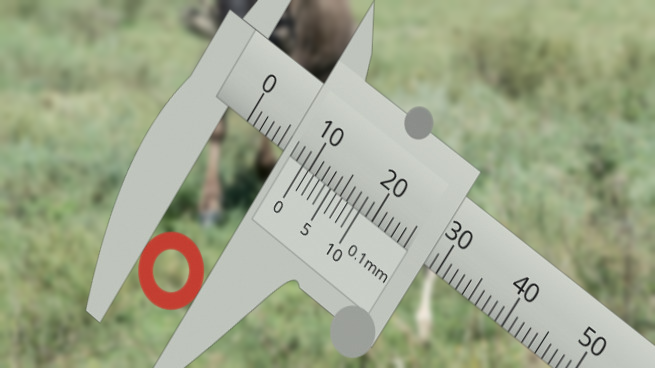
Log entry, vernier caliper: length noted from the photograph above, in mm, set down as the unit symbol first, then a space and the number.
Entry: mm 9.0
